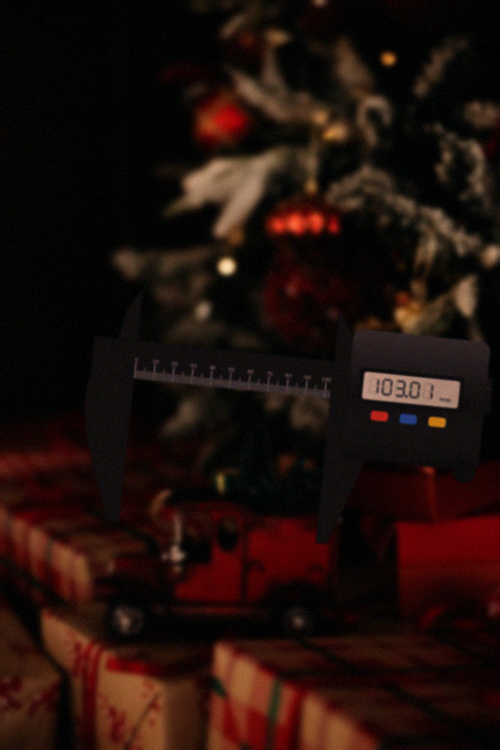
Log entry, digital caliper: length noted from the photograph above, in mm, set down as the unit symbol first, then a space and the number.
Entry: mm 103.01
